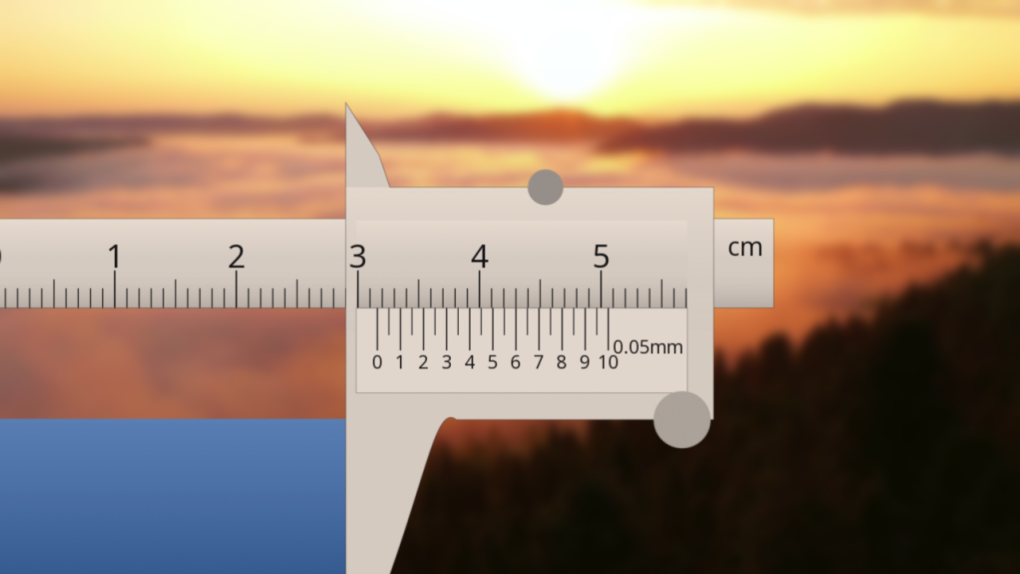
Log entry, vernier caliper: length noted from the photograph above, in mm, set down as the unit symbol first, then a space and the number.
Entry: mm 31.6
